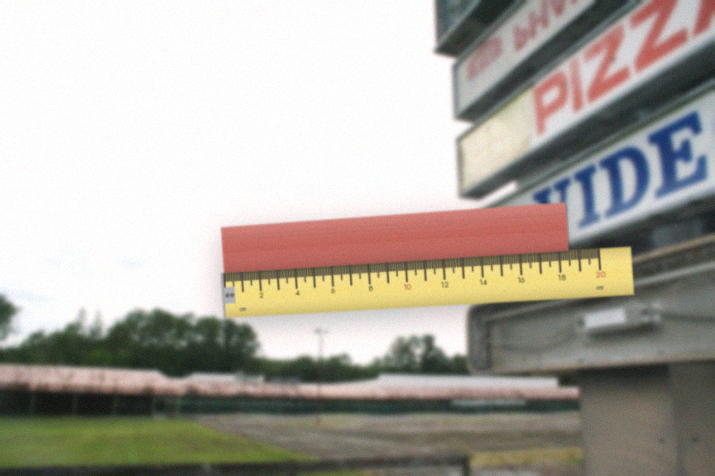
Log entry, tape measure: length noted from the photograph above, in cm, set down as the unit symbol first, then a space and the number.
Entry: cm 18.5
